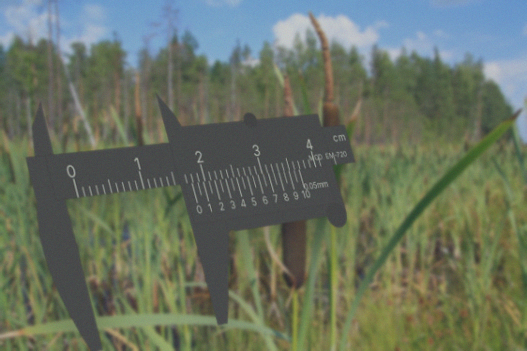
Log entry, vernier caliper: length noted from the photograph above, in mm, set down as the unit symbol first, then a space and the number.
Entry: mm 17.8
